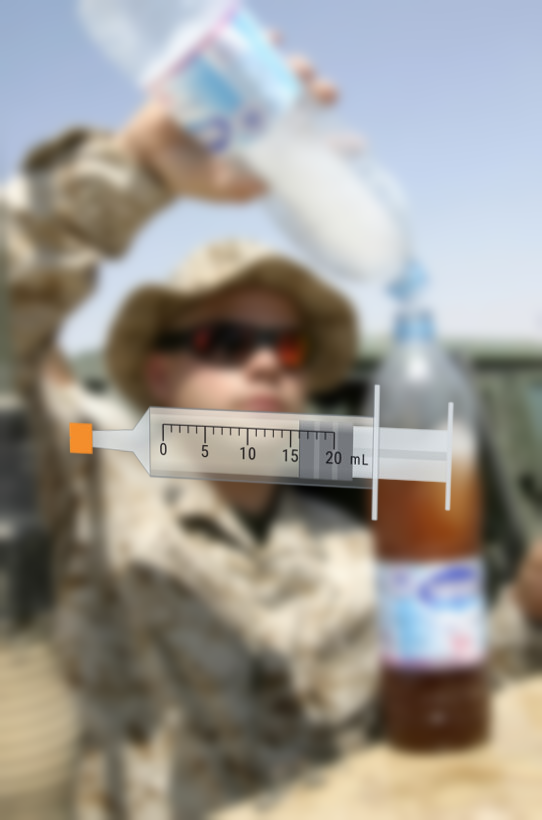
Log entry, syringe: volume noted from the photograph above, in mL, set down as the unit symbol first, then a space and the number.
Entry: mL 16
